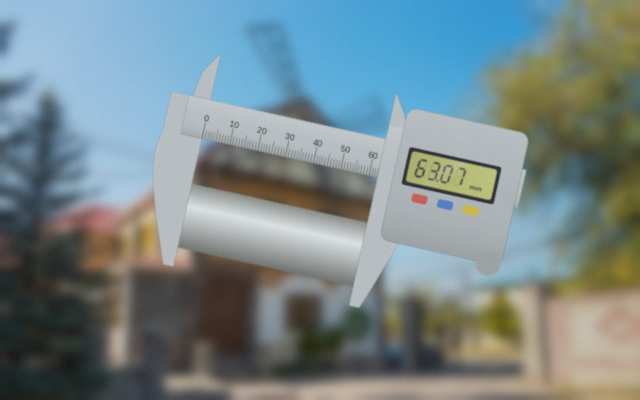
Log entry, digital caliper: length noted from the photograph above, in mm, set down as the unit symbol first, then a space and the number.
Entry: mm 63.07
